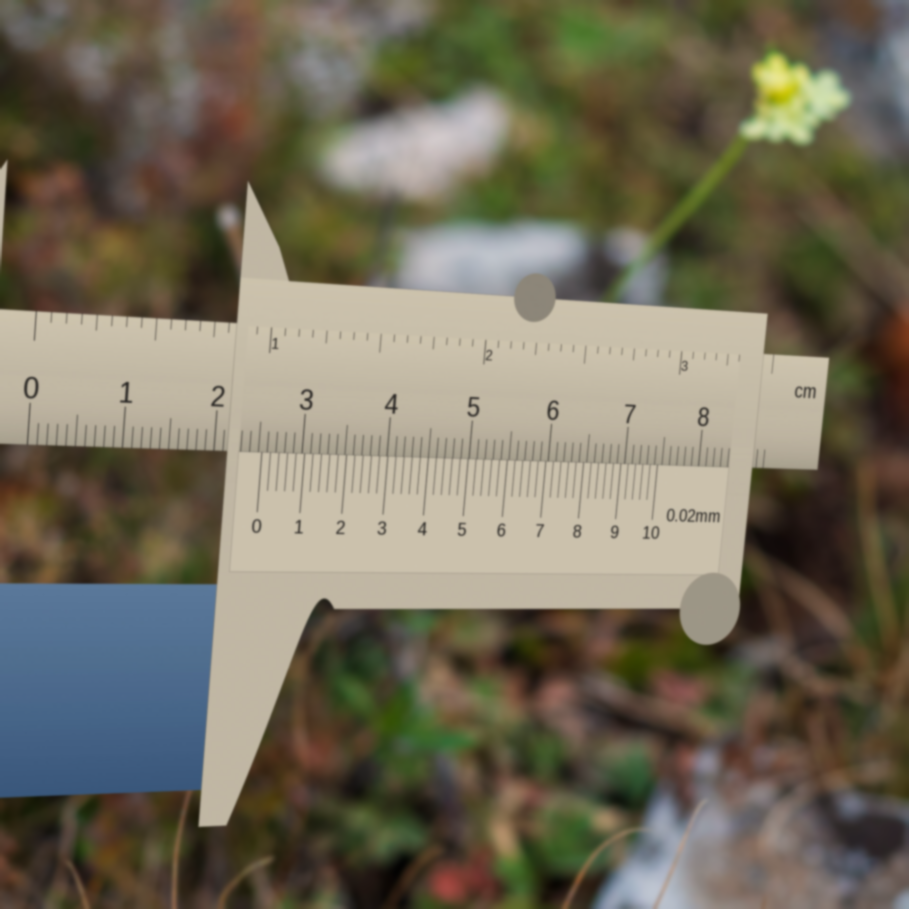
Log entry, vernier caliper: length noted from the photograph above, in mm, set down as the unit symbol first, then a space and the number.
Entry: mm 25.4
